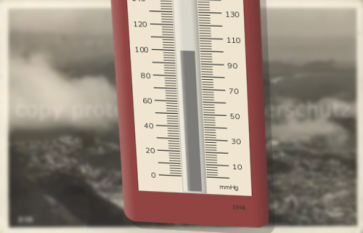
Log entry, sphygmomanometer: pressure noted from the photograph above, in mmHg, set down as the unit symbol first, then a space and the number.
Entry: mmHg 100
